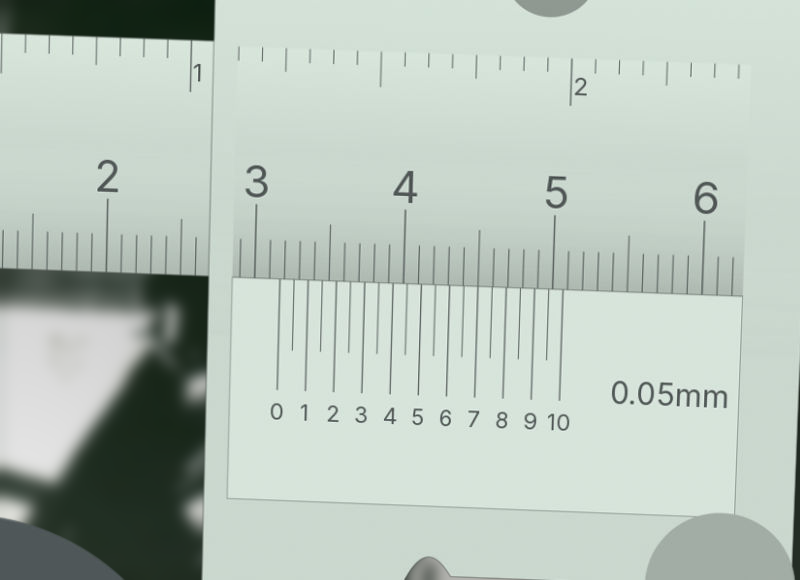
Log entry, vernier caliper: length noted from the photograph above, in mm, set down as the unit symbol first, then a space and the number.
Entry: mm 31.7
